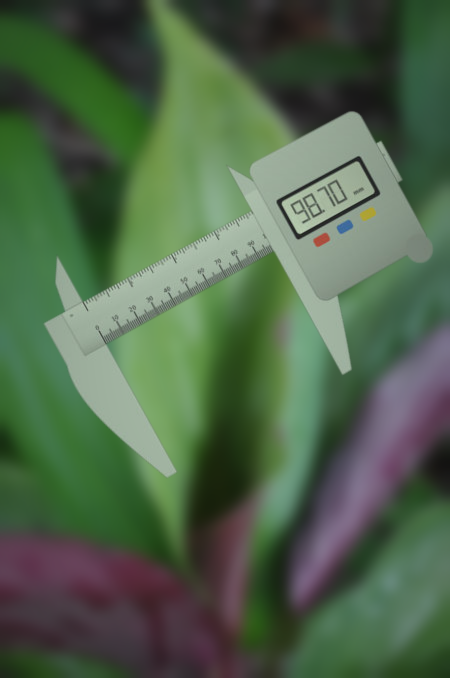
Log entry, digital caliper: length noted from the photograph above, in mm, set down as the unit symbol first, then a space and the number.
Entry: mm 98.70
